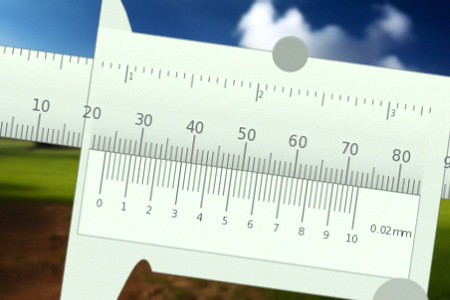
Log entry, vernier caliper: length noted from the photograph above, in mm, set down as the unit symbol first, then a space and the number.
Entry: mm 23.5
